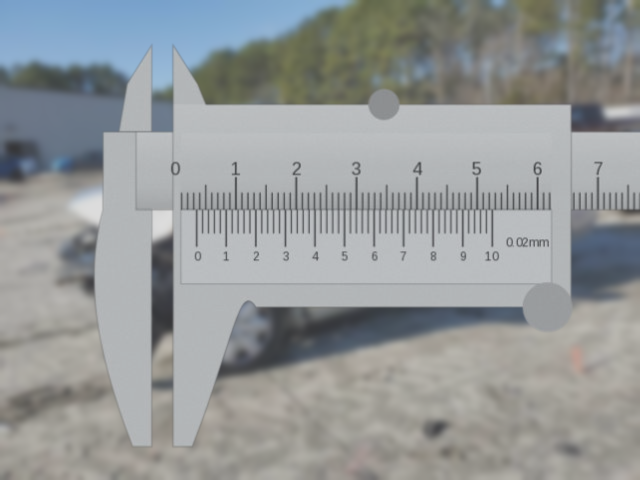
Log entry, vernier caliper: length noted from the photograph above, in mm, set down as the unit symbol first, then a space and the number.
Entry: mm 3.5
